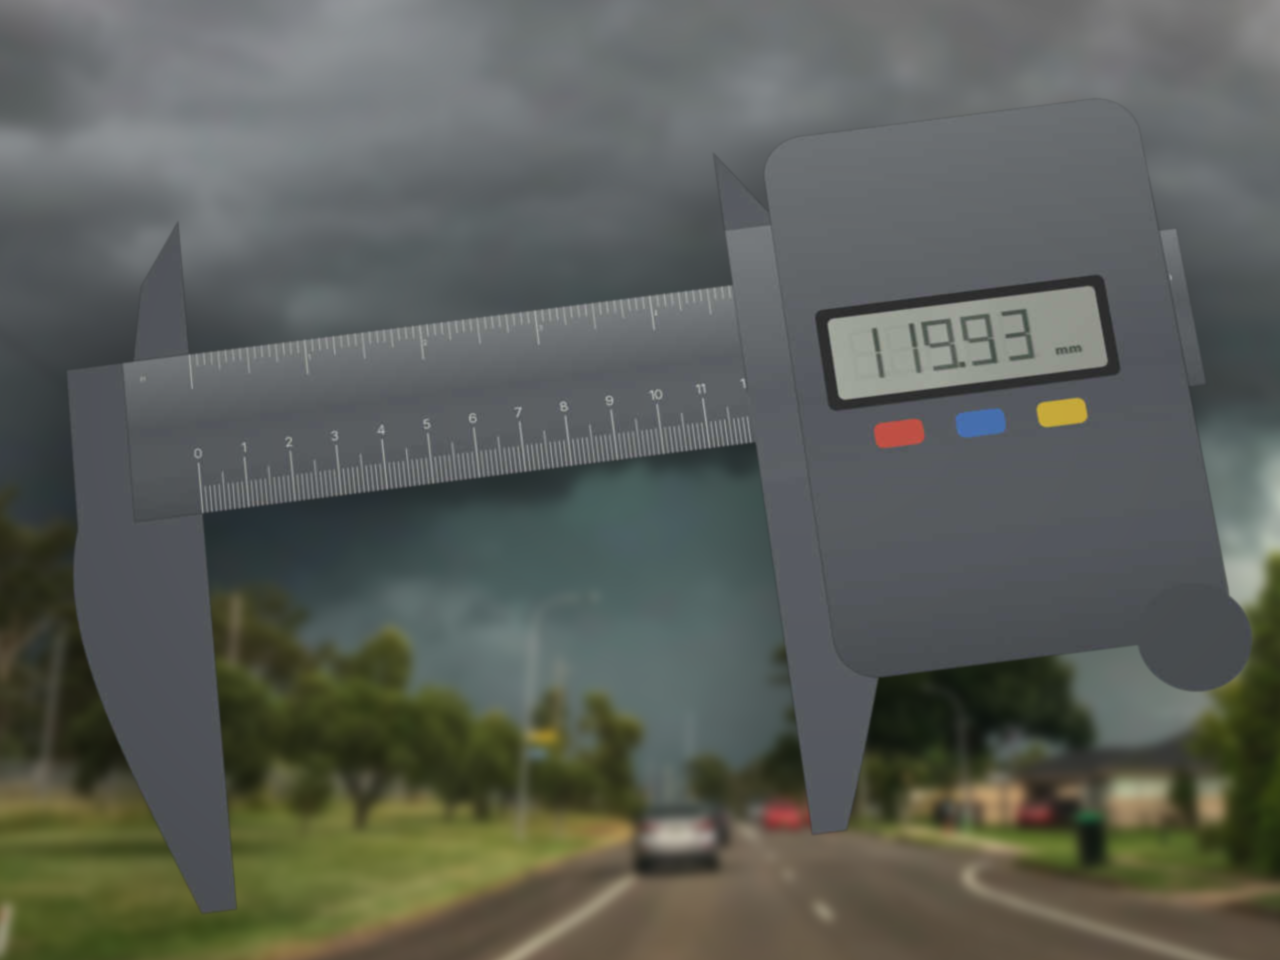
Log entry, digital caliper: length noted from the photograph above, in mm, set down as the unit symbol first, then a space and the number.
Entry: mm 119.93
